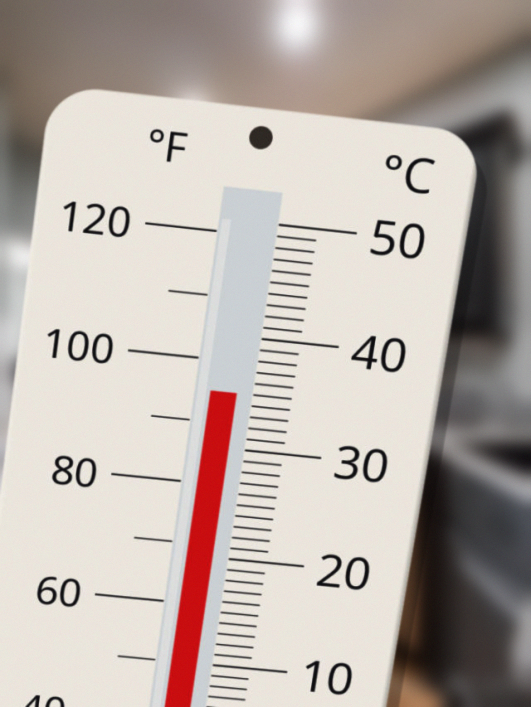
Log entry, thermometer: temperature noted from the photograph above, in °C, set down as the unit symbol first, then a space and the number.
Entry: °C 35
